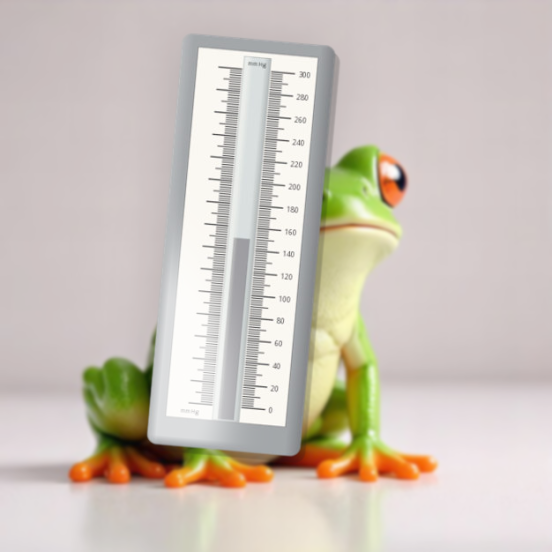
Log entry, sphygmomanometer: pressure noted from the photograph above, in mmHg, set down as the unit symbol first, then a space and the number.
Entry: mmHg 150
